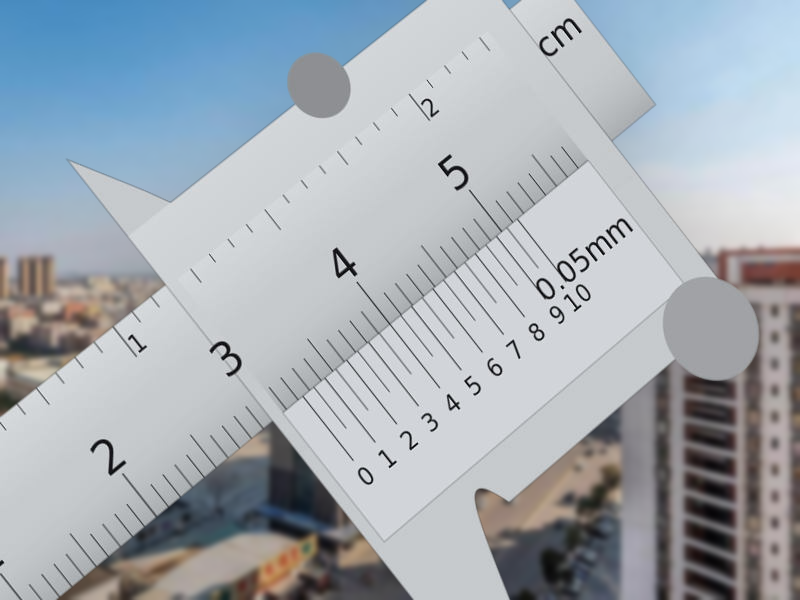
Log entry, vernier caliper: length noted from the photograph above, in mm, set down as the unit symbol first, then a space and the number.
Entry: mm 32.4
